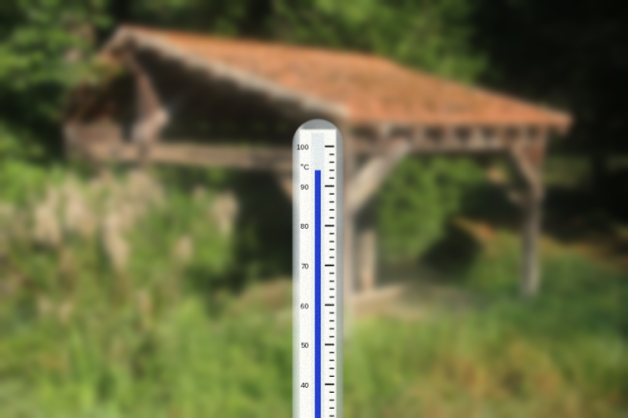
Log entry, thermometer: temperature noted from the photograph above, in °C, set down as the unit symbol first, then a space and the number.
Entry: °C 94
